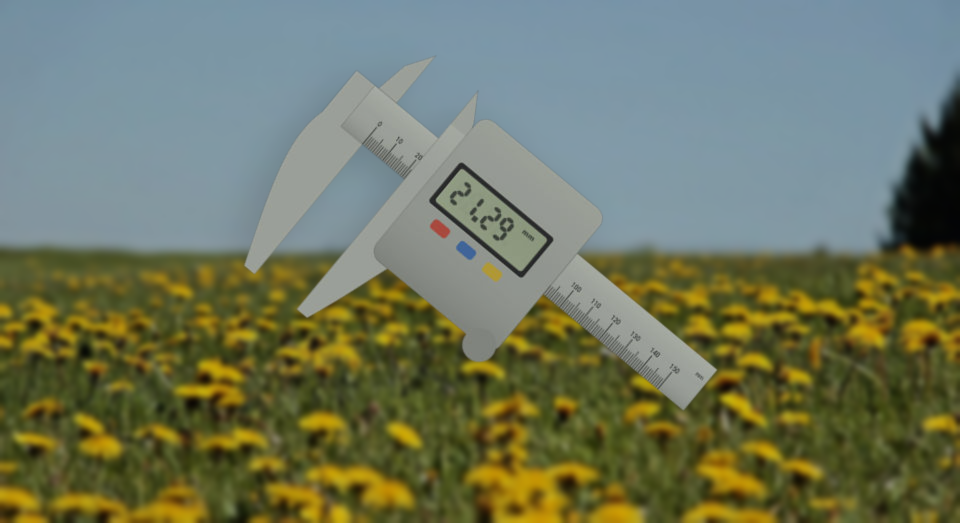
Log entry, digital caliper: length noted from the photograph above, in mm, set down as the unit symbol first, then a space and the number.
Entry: mm 21.29
